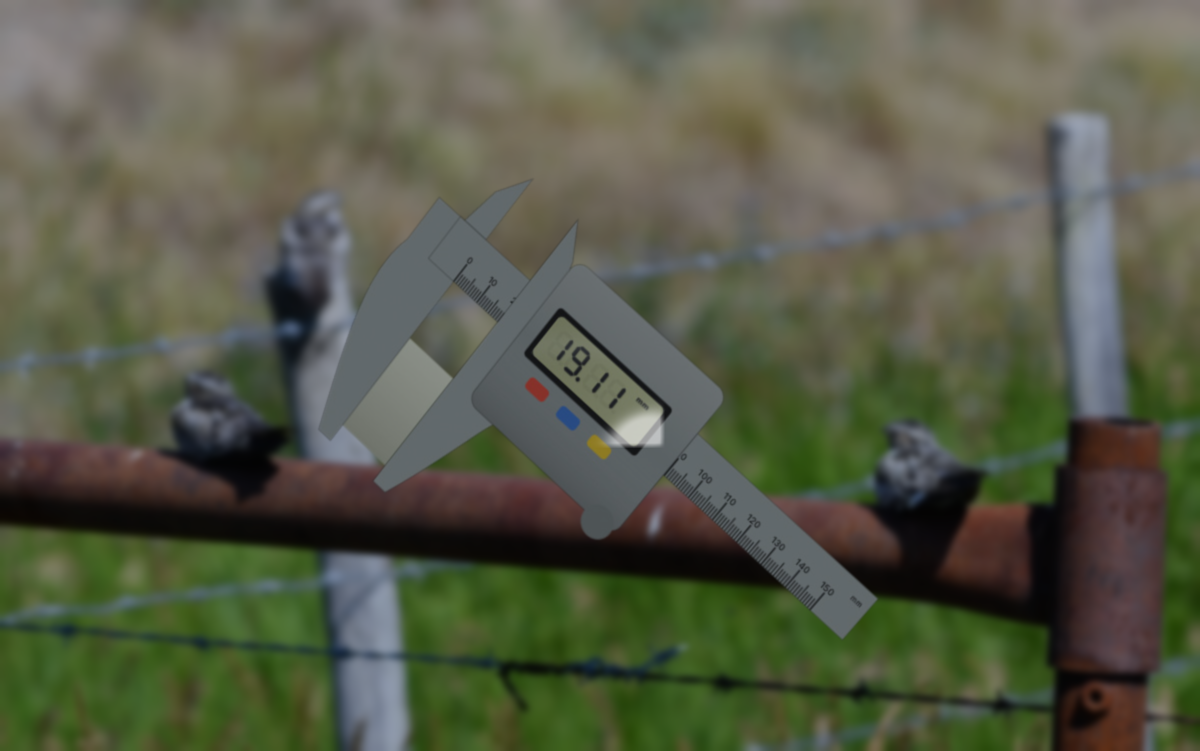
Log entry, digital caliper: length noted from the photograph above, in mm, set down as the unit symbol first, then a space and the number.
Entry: mm 19.11
